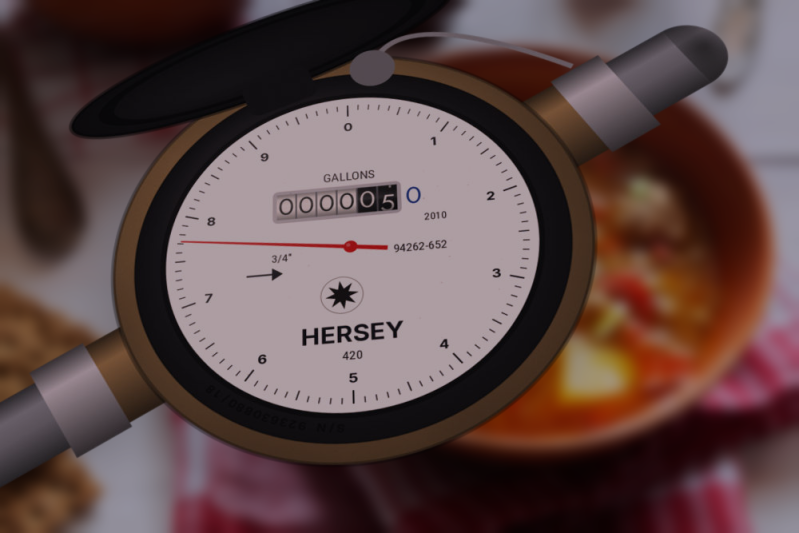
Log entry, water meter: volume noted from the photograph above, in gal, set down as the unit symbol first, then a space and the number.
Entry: gal 47.7
